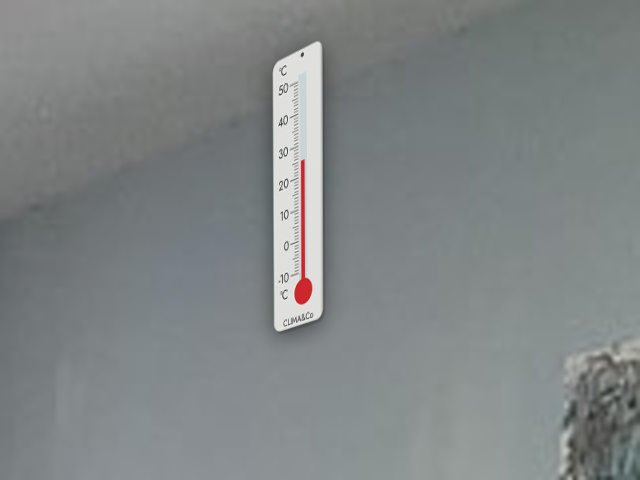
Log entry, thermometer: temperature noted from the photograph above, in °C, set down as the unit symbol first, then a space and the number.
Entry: °C 25
